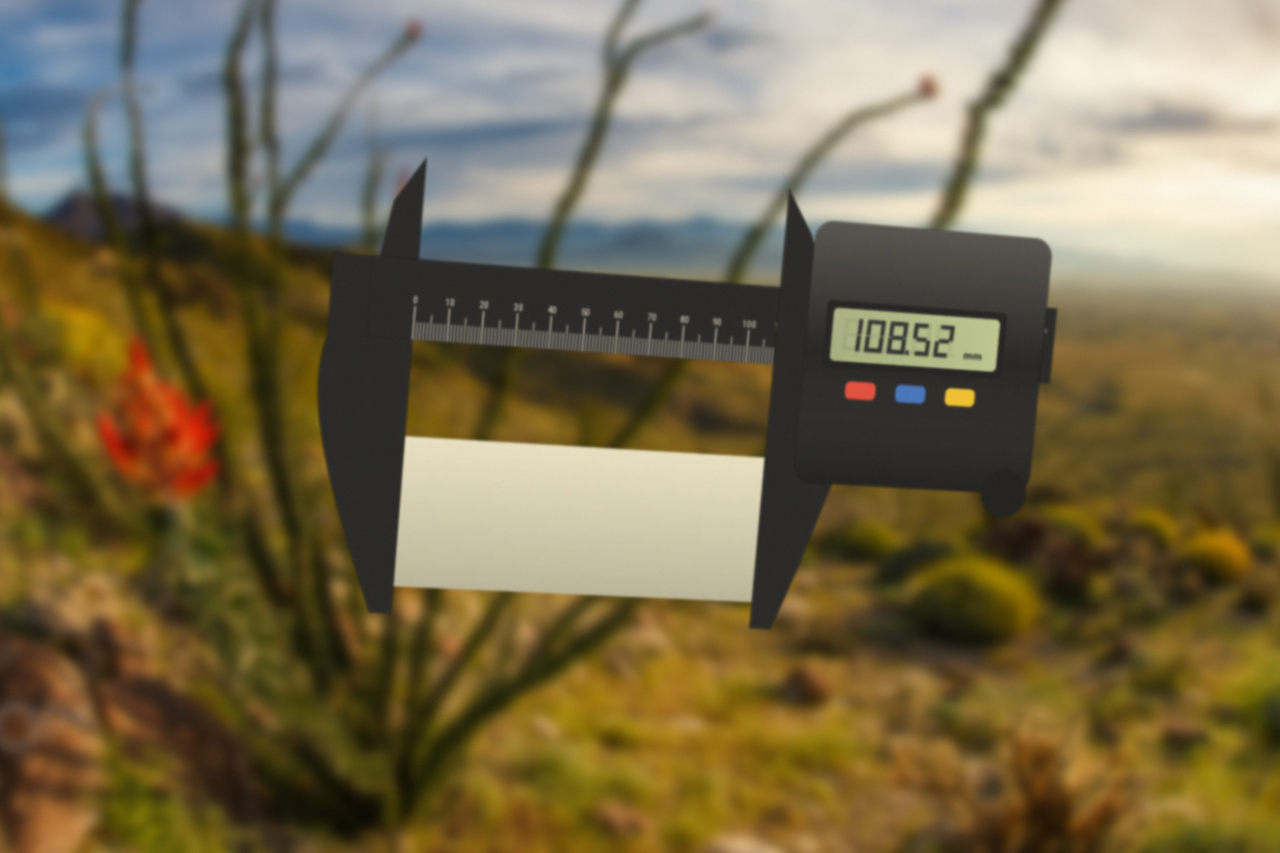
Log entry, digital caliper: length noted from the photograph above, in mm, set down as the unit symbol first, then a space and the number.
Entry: mm 108.52
